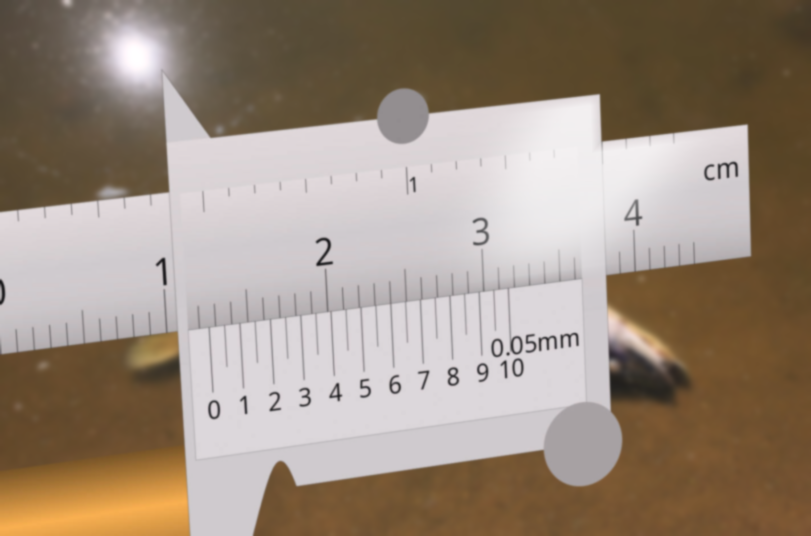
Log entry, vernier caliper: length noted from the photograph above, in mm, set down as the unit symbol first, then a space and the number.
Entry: mm 12.6
